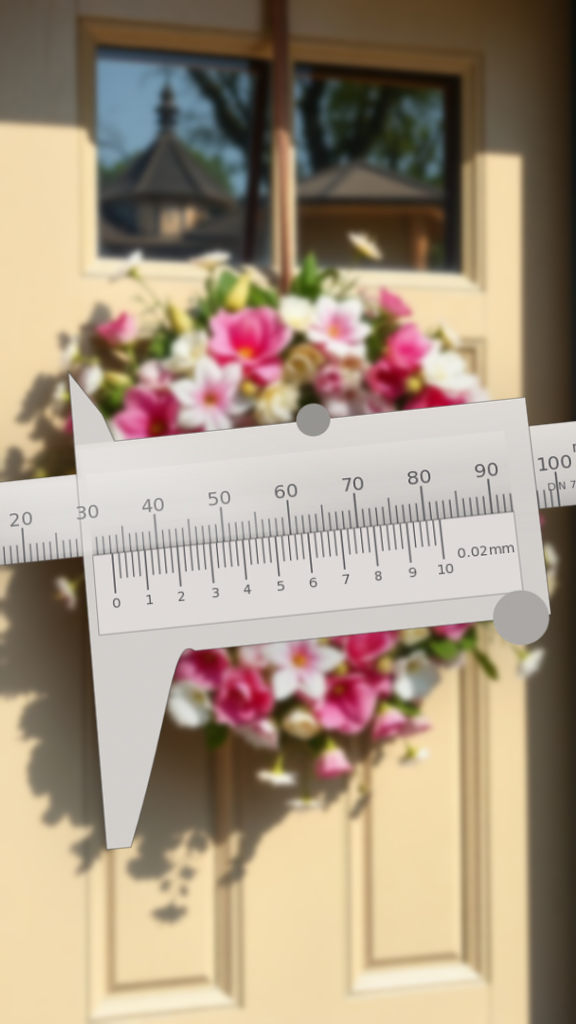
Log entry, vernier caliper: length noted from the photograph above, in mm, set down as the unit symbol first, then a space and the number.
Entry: mm 33.2
